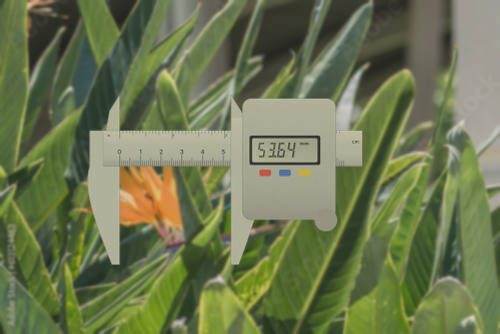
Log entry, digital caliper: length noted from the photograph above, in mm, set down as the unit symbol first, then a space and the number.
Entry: mm 53.64
